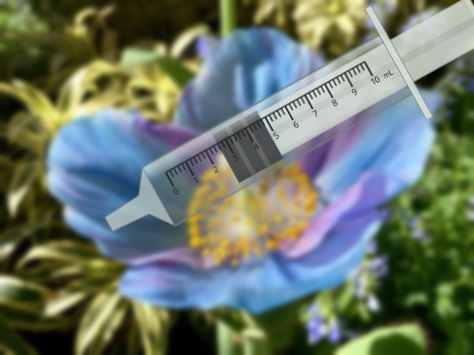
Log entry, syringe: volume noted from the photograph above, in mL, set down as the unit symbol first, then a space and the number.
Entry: mL 2.6
